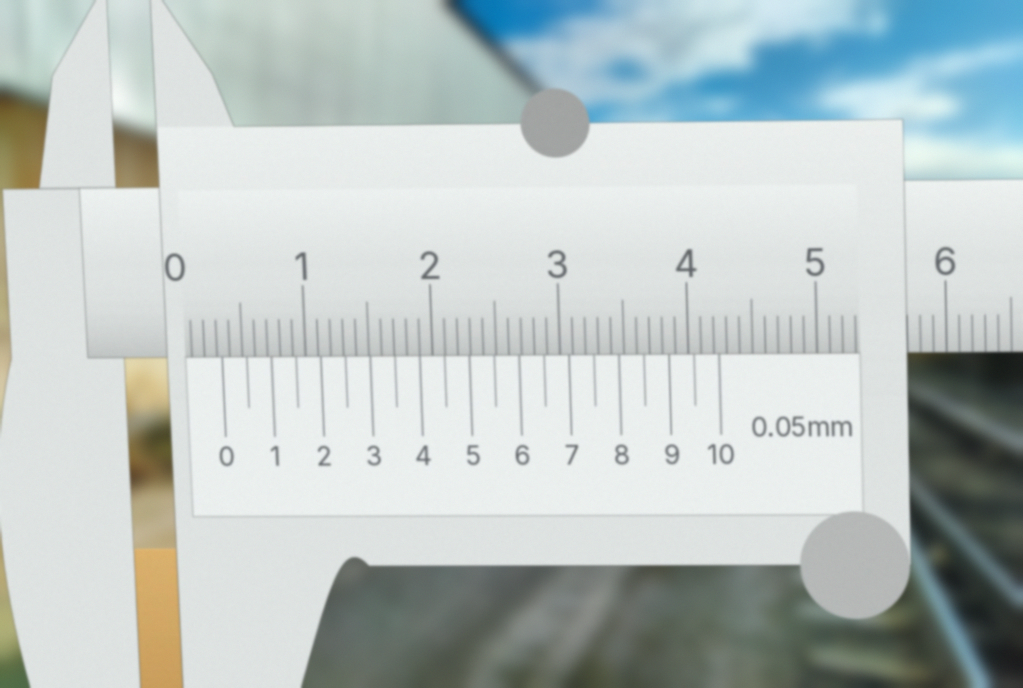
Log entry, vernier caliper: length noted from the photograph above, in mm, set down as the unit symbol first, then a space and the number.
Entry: mm 3.4
